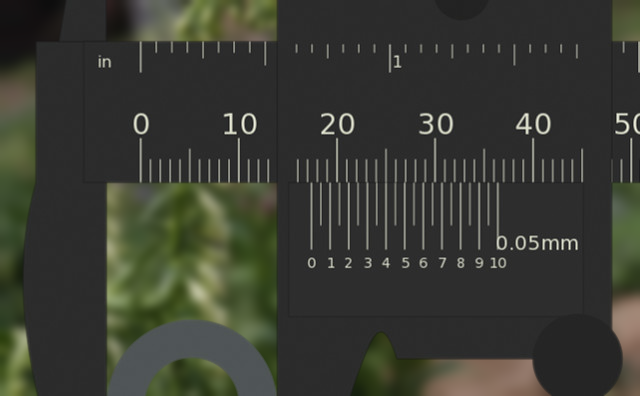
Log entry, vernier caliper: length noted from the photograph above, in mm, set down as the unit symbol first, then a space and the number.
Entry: mm 17.4
